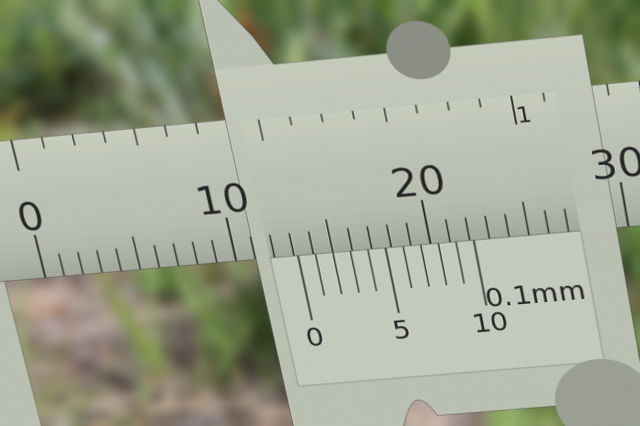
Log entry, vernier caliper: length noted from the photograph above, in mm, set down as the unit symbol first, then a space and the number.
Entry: mm 13.2
